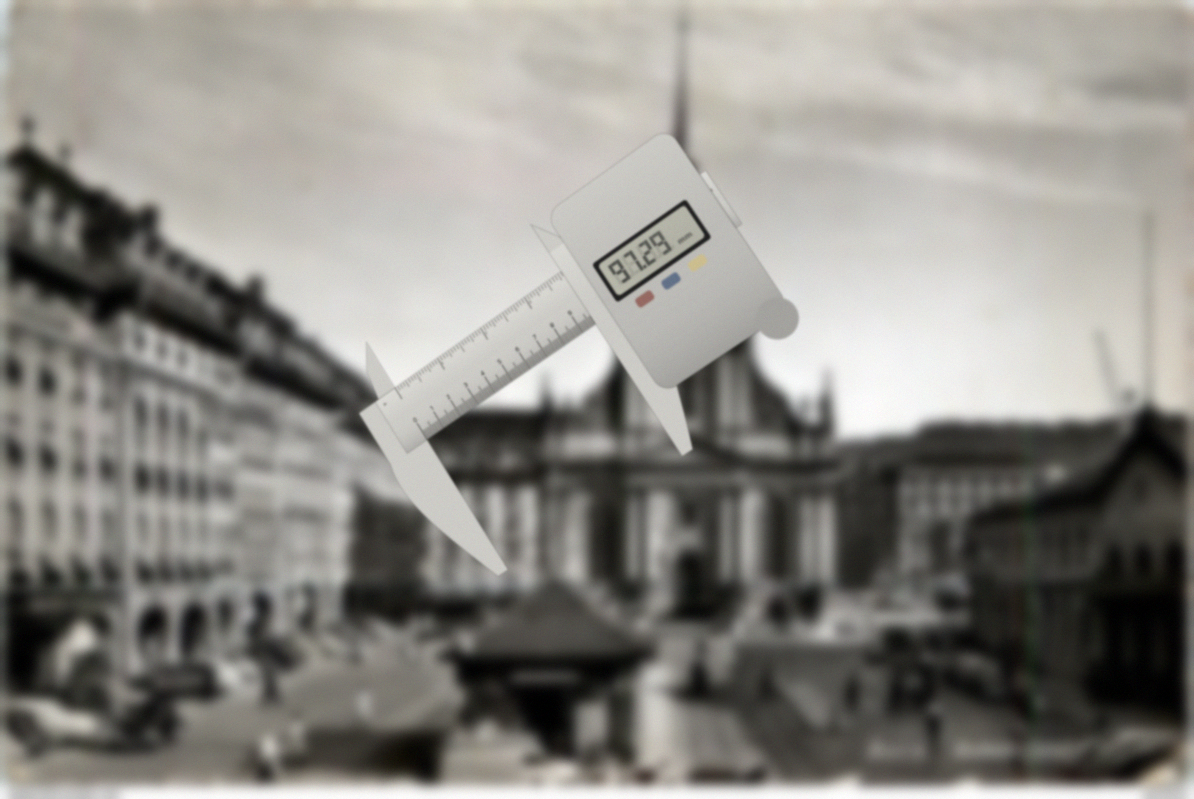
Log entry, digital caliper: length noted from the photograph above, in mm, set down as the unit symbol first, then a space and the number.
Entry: mm 97.29
